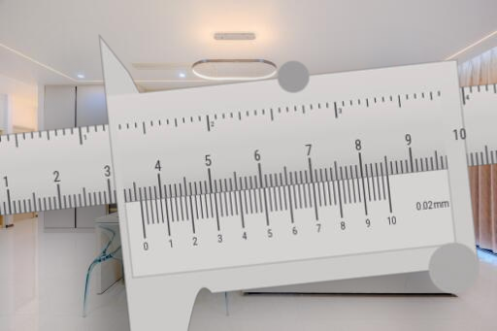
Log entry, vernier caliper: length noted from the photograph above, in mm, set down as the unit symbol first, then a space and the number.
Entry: mm 36.0
